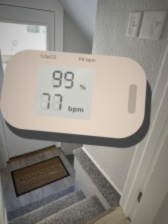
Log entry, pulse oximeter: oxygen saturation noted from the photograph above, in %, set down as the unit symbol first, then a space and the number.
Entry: % 99
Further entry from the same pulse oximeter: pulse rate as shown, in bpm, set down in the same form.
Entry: bpm 77
